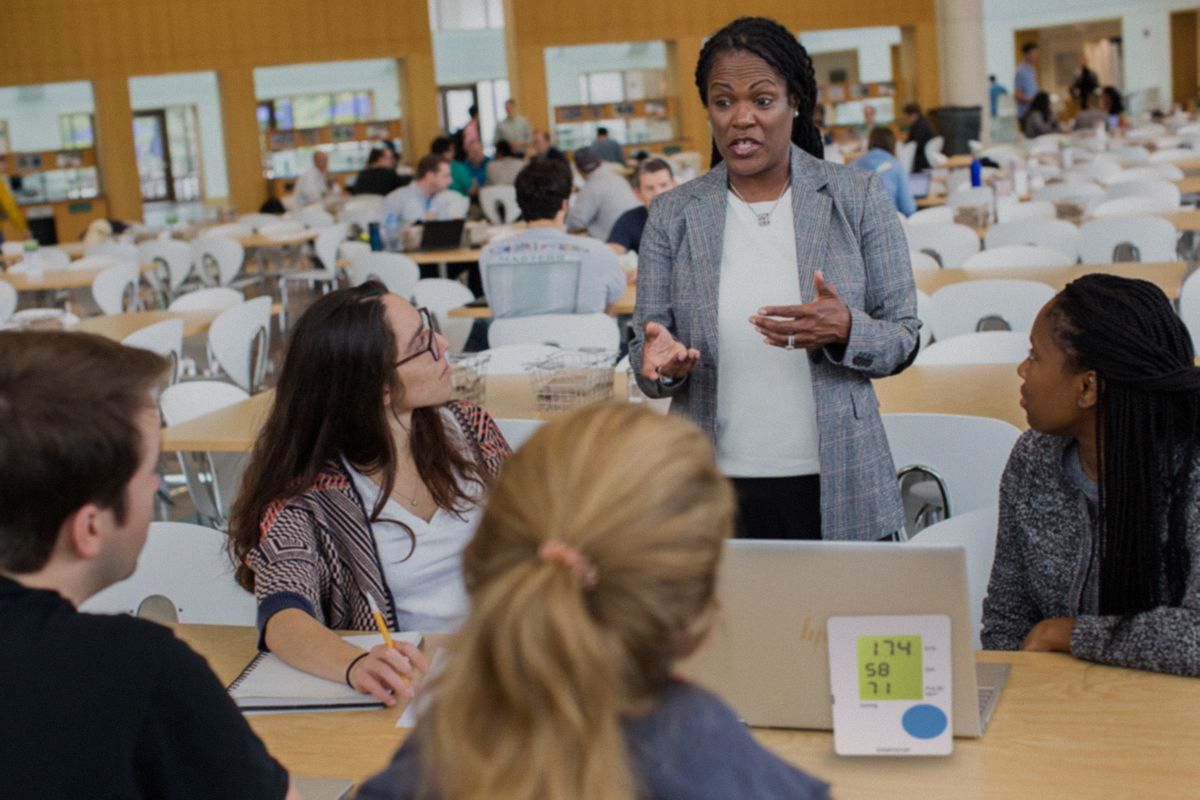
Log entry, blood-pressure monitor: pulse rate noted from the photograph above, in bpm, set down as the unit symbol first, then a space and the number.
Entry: bpm 71
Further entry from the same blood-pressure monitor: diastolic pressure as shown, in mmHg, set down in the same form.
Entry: mmHg 58
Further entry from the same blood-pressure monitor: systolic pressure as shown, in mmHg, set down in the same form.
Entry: mmHg 174
